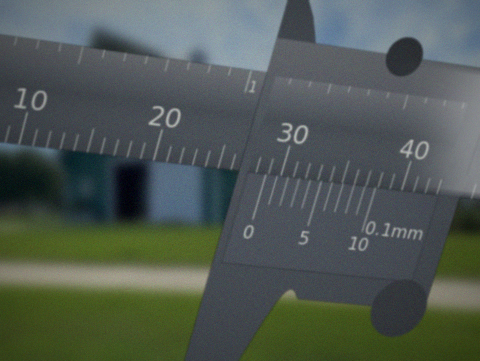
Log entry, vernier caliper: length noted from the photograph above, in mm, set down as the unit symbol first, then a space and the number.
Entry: mm 28.8
